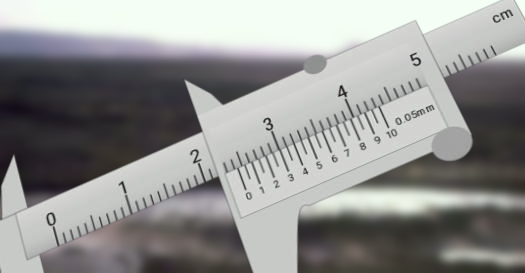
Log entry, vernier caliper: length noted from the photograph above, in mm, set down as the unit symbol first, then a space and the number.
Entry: mm 24.4
